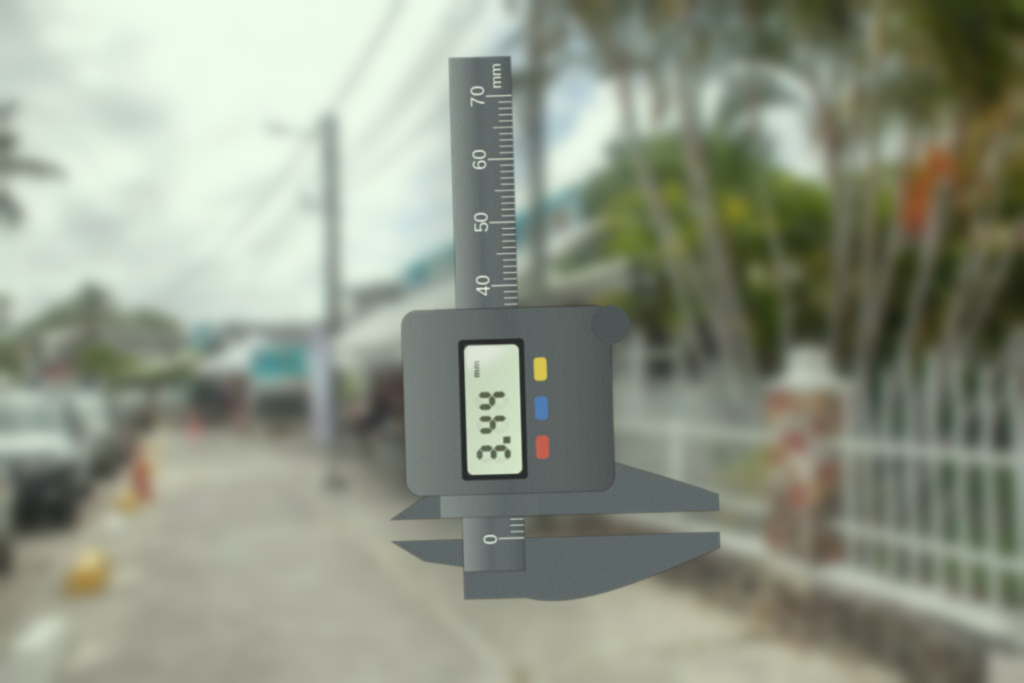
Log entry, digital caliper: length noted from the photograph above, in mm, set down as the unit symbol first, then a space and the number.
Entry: mm 3.44
